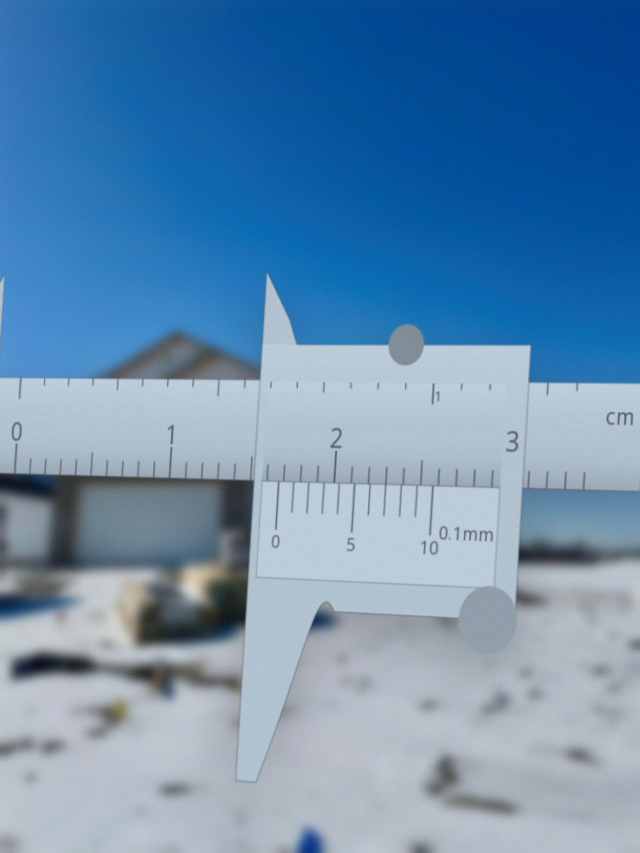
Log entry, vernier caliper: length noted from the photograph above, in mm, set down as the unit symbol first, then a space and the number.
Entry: mm 16.7
